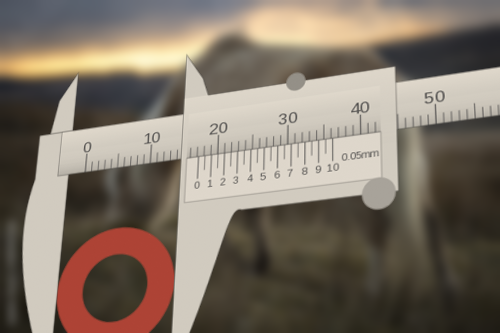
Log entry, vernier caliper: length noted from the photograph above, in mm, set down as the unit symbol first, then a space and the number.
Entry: mm 17.2
